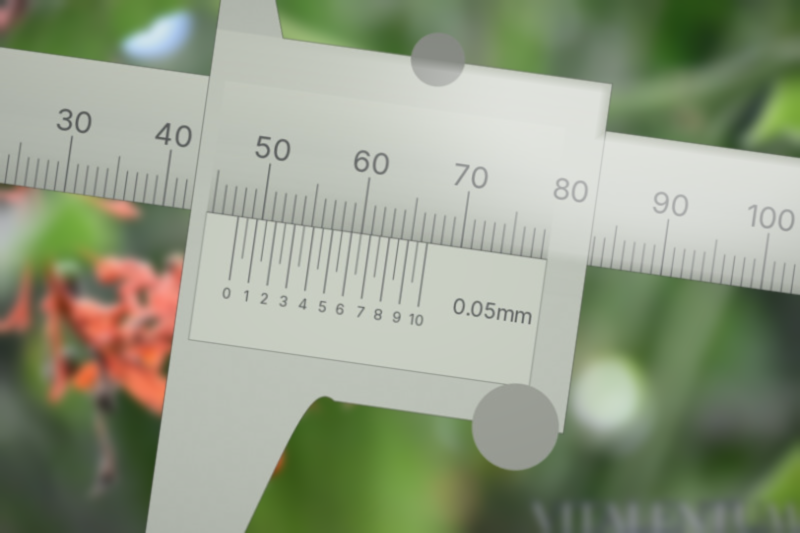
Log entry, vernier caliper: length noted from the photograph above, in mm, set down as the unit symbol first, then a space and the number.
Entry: mm 47.6
